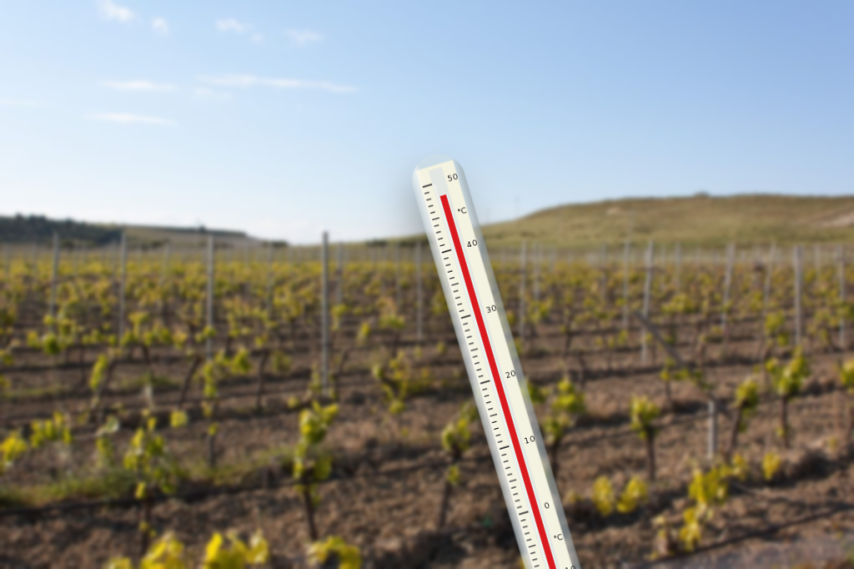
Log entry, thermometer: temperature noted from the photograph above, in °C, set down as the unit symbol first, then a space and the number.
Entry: °C 48
